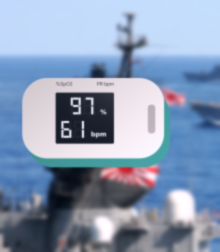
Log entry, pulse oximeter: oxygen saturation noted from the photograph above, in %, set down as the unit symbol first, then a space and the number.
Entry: % 97
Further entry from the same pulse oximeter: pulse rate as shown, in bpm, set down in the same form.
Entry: bpm 61
